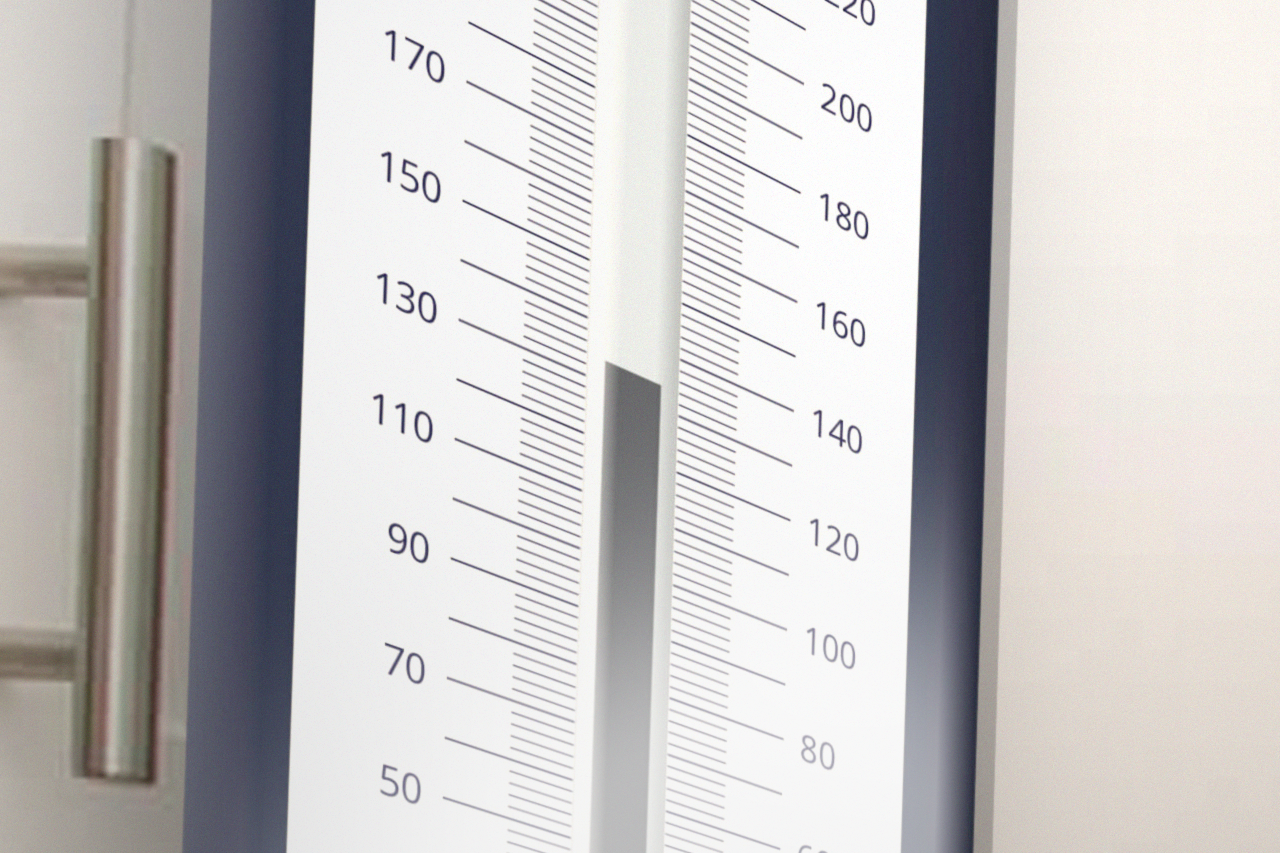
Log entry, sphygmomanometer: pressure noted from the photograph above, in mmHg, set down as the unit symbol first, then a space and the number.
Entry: mmHg 134
